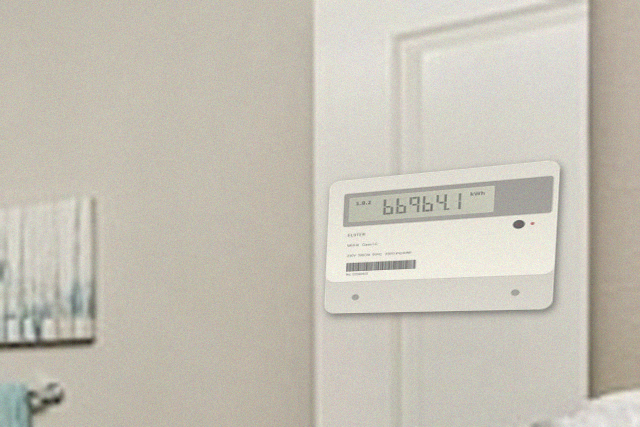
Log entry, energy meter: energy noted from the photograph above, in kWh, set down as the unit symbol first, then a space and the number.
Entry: kWh 66964.1
